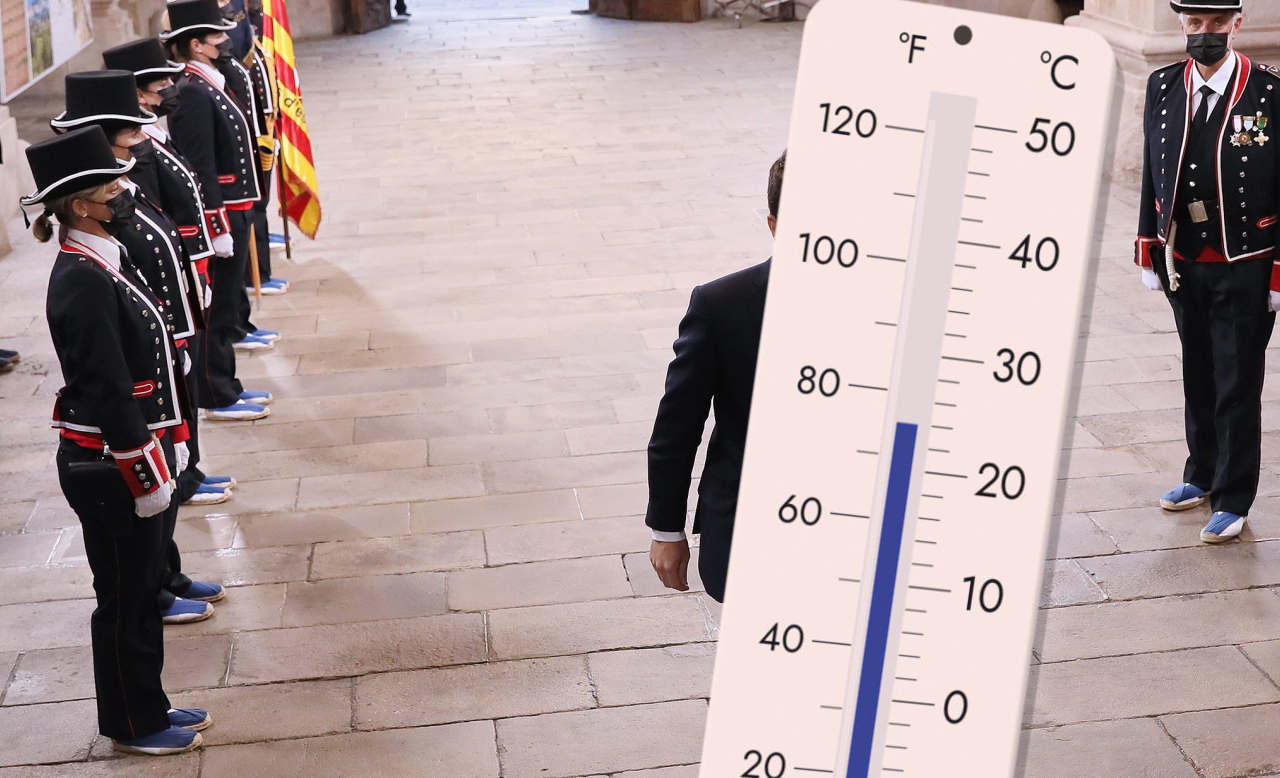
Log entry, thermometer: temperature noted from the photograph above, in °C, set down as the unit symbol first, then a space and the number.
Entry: °C 24
